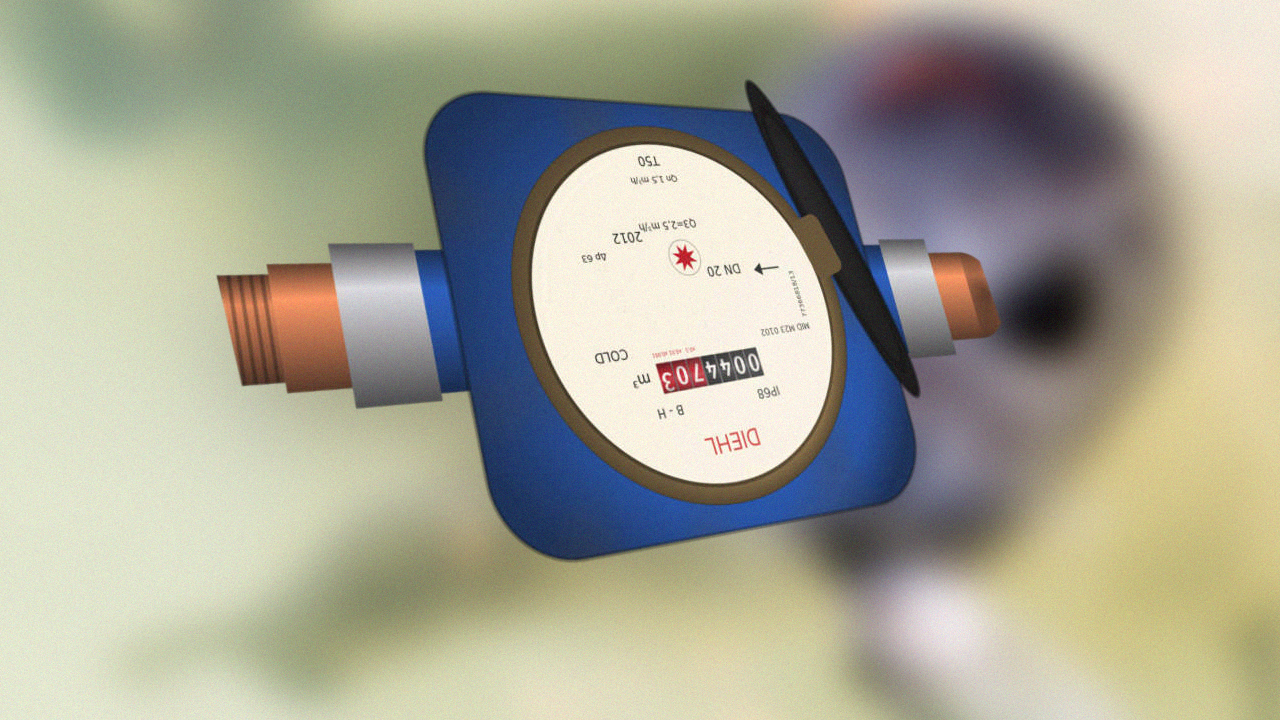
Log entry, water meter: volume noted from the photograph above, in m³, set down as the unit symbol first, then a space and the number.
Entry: m³ 44.703
